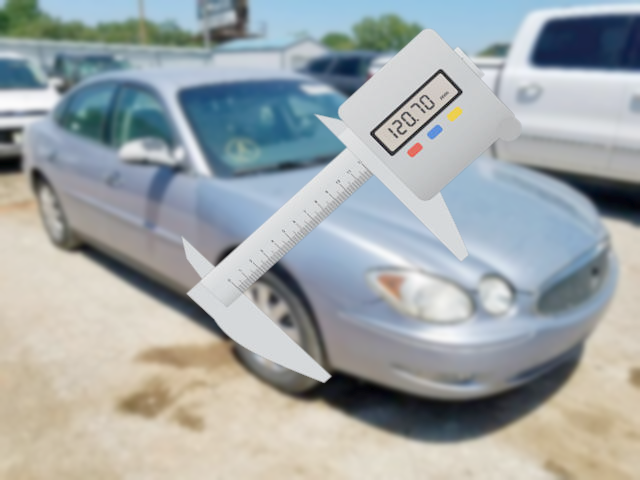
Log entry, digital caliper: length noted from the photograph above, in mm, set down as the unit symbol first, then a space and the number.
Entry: mm 120.70
